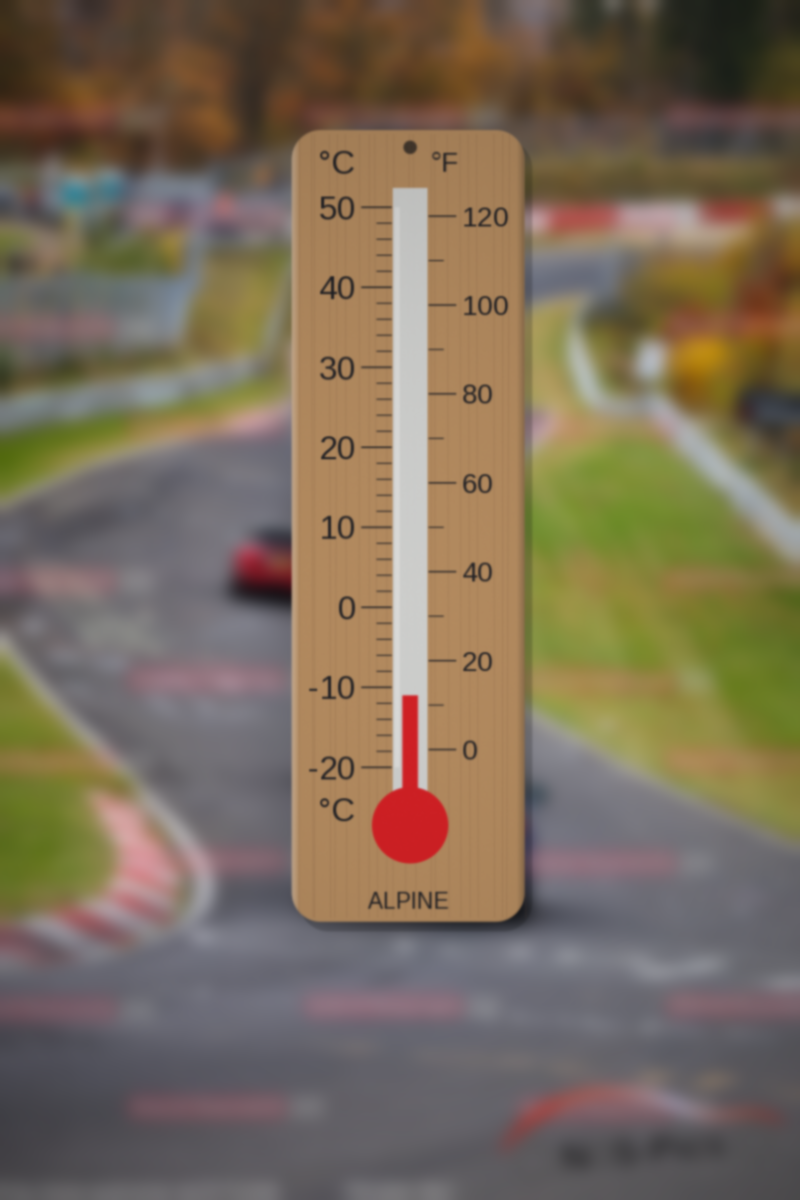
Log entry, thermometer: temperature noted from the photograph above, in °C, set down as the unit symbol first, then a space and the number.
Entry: °C -11
